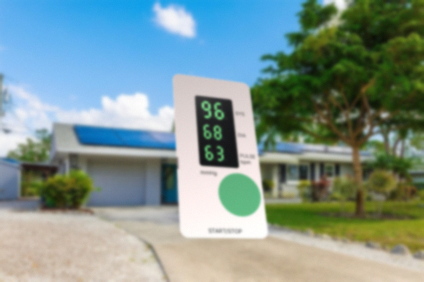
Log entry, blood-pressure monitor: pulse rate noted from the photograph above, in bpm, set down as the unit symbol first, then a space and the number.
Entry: bpm 63
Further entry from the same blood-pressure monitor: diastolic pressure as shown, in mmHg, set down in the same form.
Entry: mmHg 68
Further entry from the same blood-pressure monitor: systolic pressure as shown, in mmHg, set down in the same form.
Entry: mmHg 96
